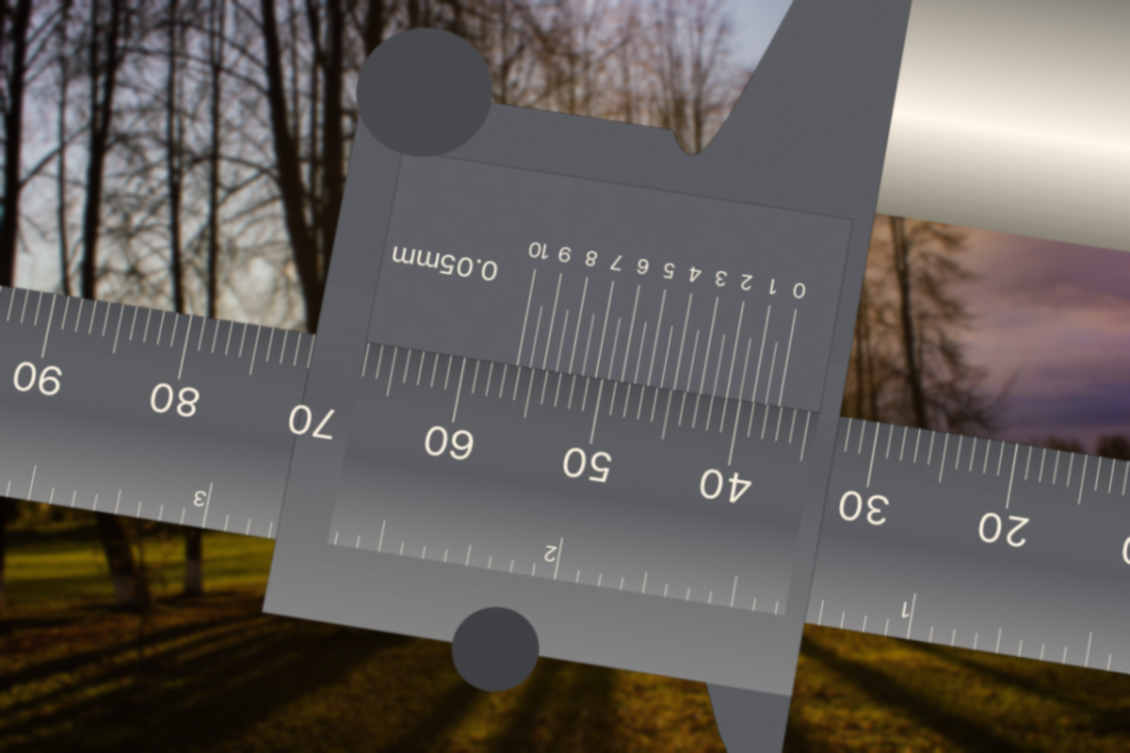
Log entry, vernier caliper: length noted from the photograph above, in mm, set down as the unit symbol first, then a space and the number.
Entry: mm 37.2
